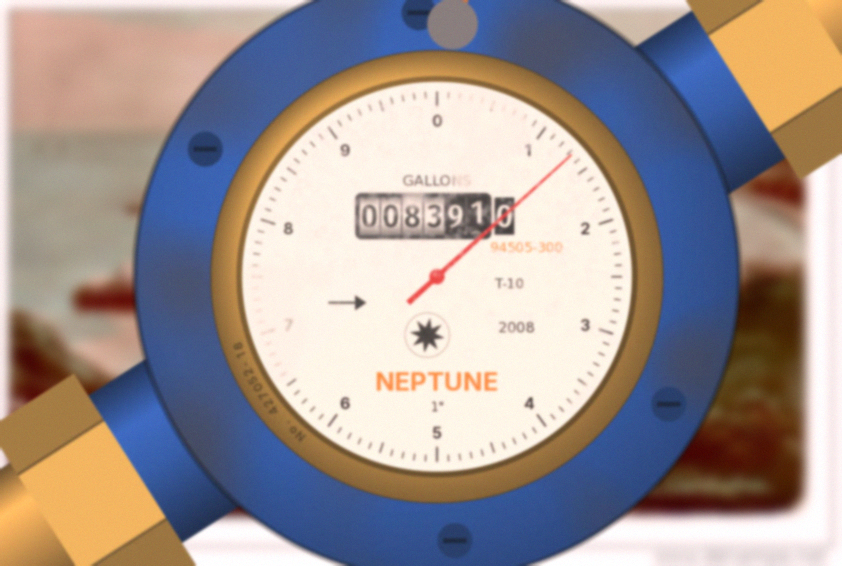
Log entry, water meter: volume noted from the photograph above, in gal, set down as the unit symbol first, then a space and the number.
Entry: gal 83911.3
